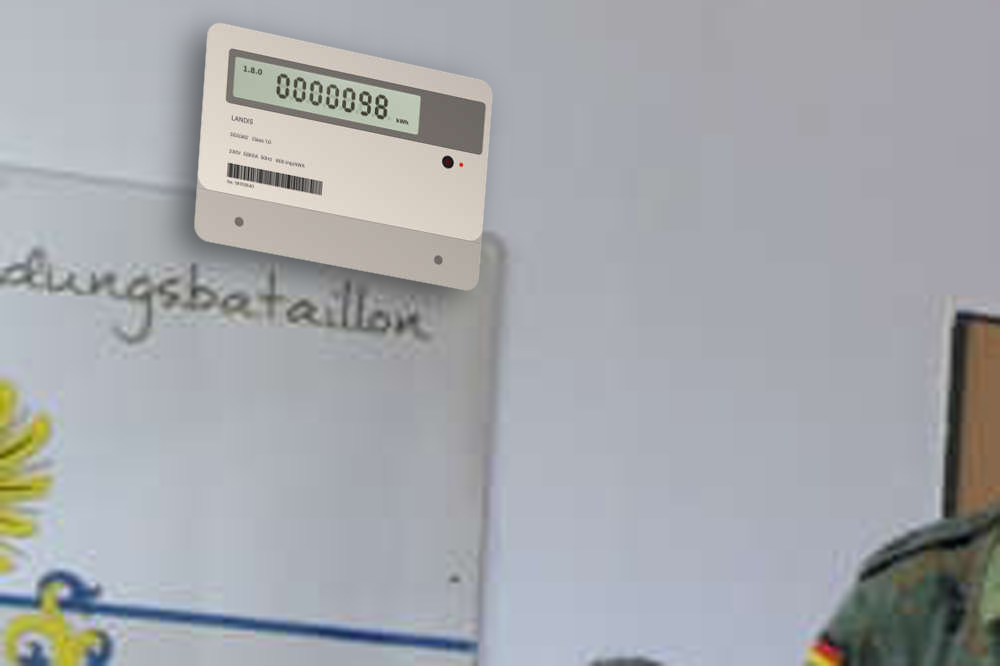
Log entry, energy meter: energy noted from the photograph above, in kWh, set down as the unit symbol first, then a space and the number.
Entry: kWh 98
